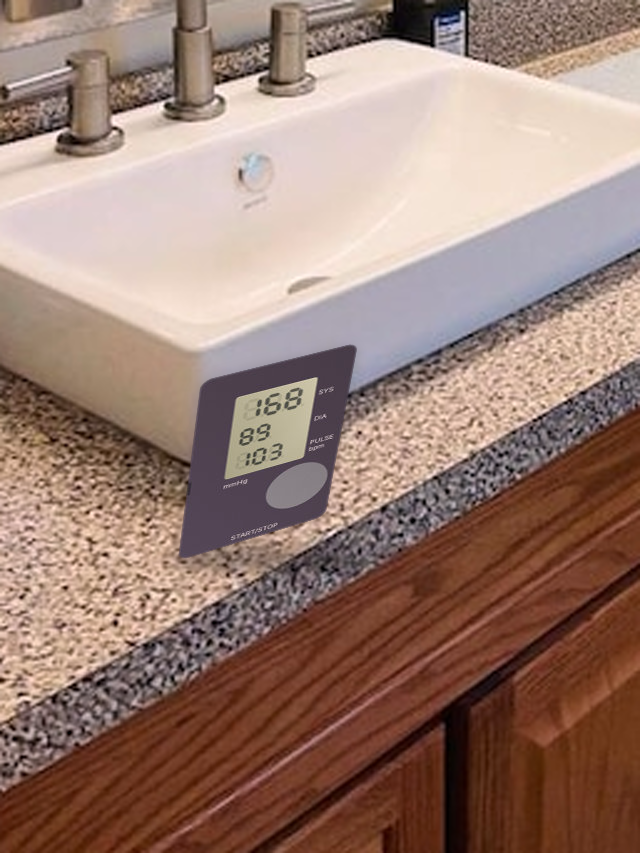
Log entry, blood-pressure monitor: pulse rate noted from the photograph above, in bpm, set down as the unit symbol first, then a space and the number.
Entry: bpm 103
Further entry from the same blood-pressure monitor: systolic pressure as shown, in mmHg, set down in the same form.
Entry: mmHg 168
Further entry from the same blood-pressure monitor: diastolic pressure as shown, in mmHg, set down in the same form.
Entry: mmHg 89
